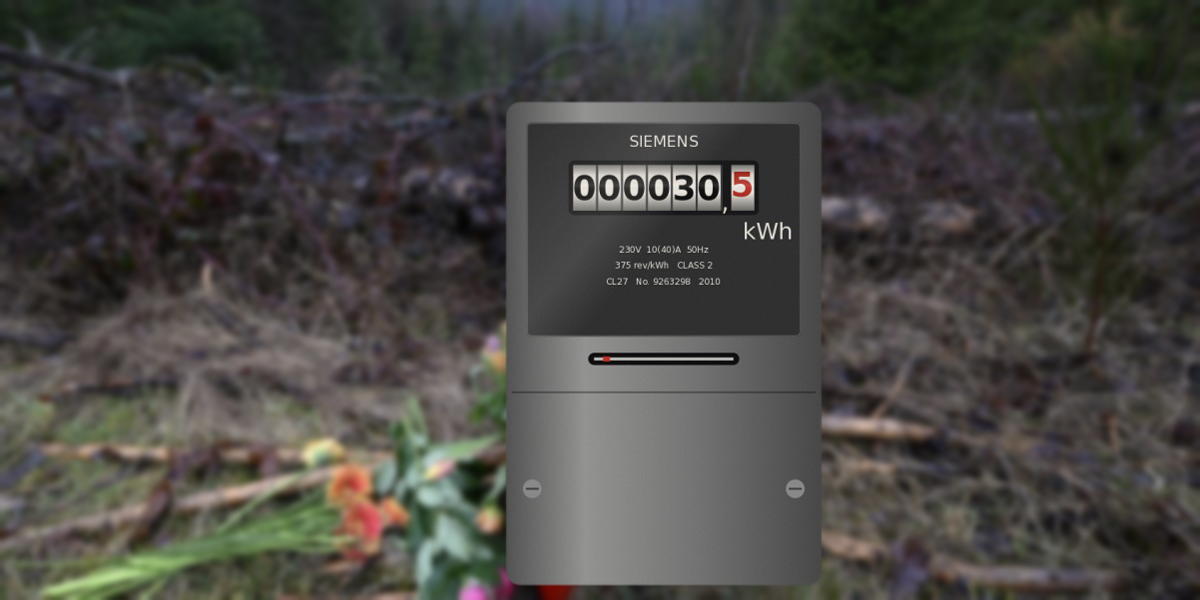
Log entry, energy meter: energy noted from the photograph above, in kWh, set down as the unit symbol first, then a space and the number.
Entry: kWh 30.5
